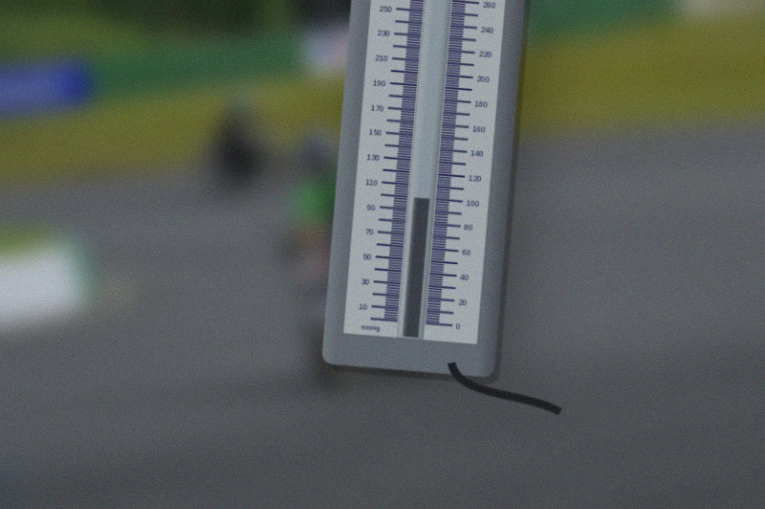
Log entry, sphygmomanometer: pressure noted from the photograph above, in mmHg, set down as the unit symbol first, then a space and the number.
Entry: mmHg 100
